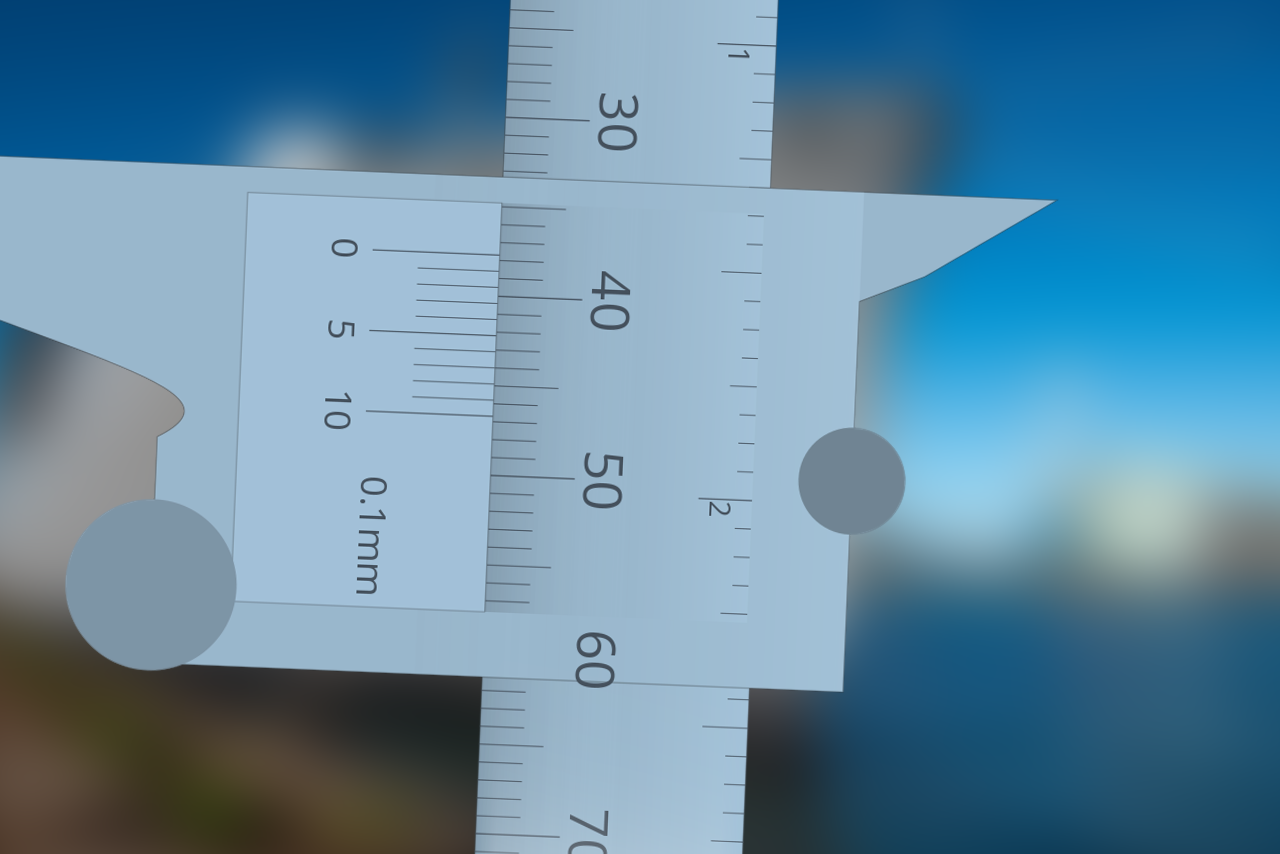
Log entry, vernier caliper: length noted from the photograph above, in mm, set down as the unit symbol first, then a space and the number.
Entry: mm 37.7
